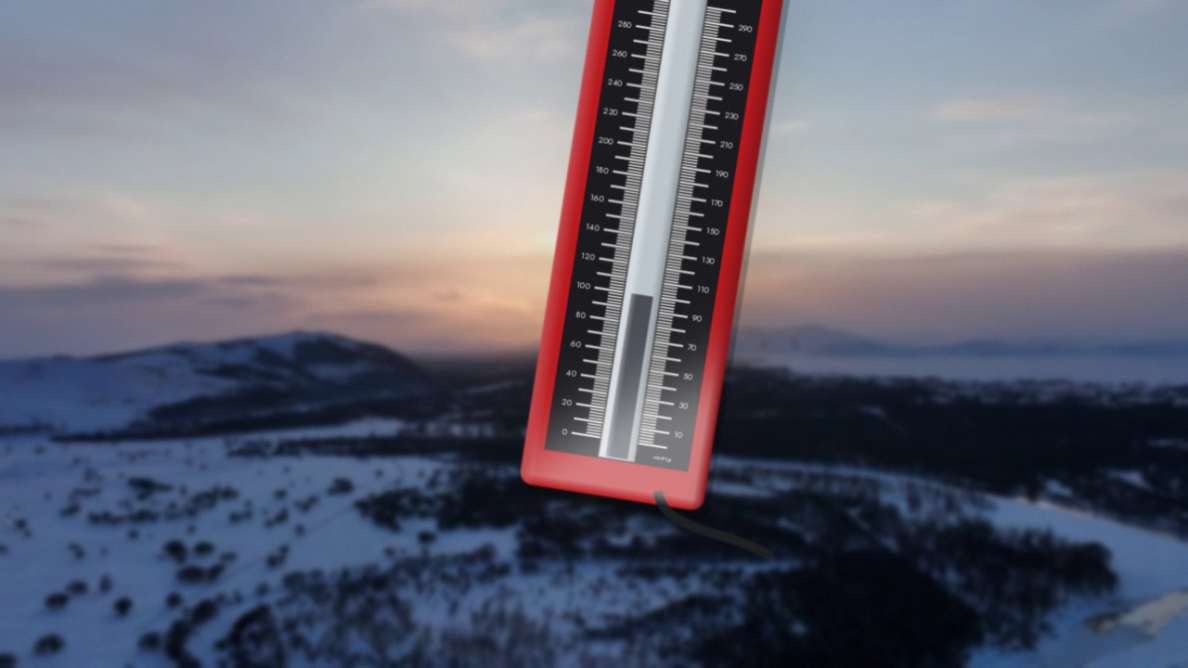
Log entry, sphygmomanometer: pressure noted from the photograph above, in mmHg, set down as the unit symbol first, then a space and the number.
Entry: mmHg 100
